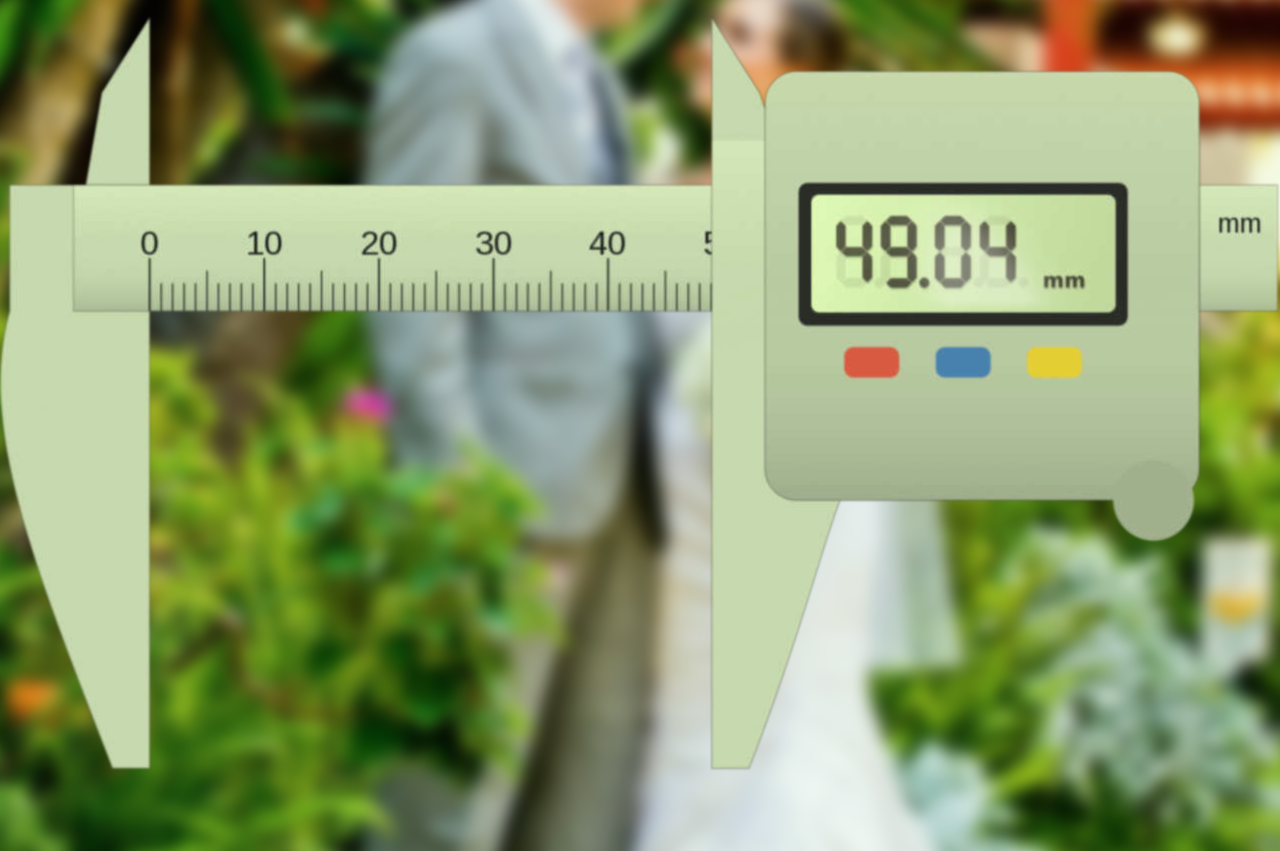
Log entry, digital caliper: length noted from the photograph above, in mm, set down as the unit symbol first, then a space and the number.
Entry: mm 49.04
